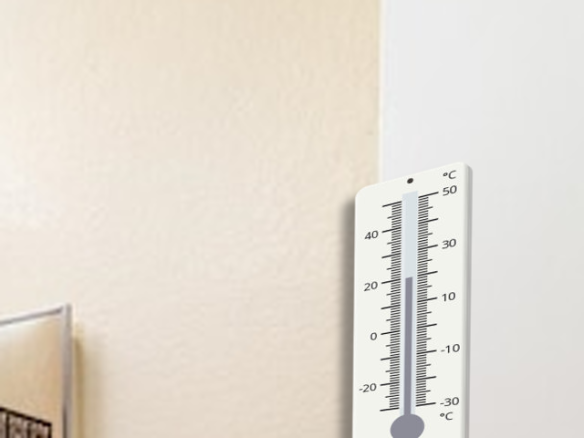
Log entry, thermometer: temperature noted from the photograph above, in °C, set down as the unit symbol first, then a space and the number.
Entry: °C 20
